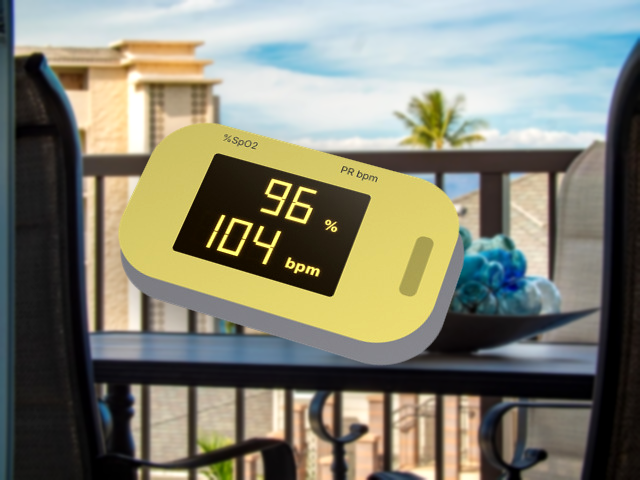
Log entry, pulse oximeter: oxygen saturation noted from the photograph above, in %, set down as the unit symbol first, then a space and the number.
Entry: % 96
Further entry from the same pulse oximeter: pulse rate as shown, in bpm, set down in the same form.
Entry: bpm 104
